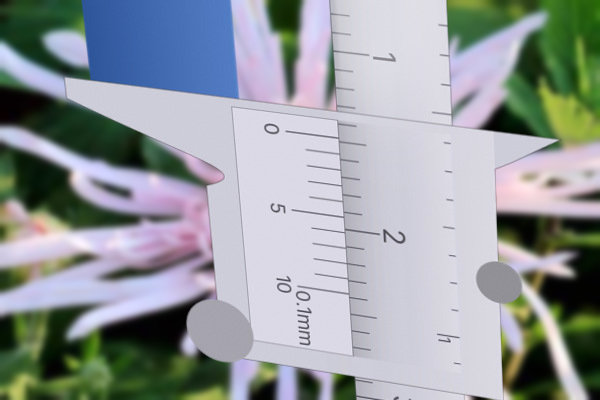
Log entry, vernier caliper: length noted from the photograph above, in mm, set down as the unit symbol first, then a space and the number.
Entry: mm 14.8
